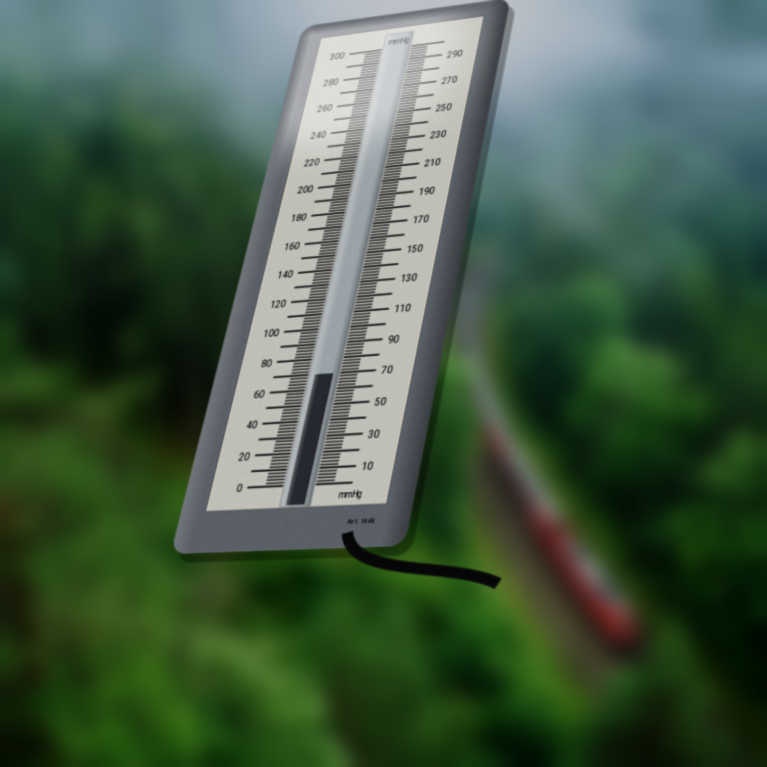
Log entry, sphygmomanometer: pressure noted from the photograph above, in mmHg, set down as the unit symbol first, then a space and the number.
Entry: mmHg 70
